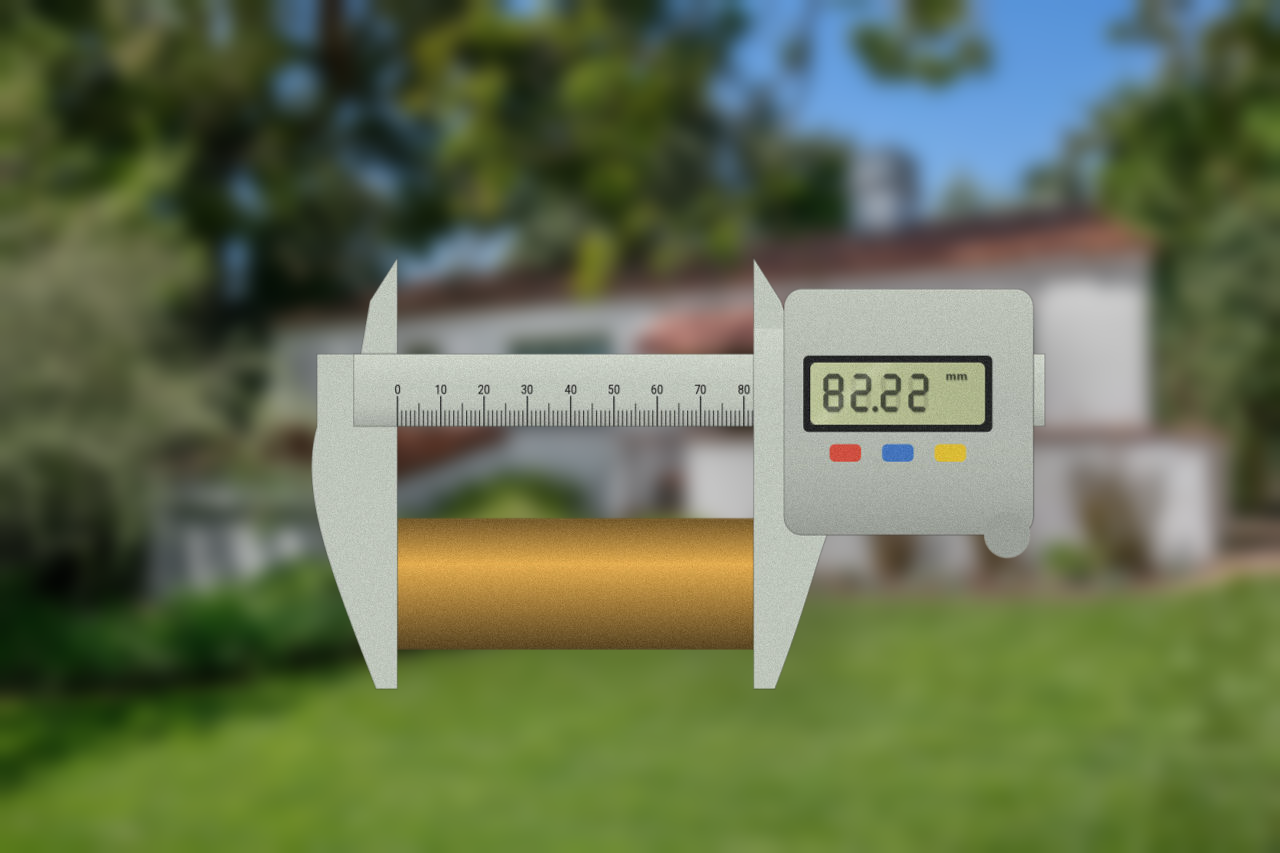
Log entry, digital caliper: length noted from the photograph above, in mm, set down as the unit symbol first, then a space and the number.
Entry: mm 82.22
